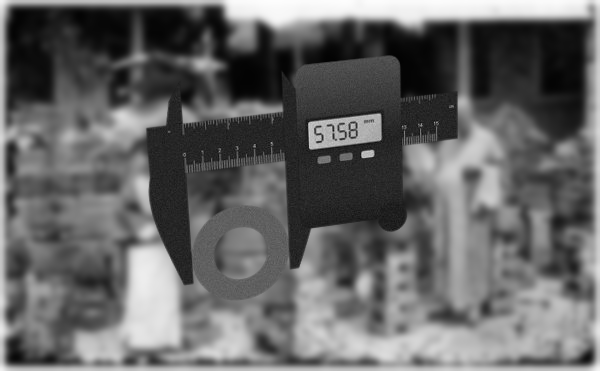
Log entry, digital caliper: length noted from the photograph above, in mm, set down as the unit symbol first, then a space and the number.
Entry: mm 57.58
